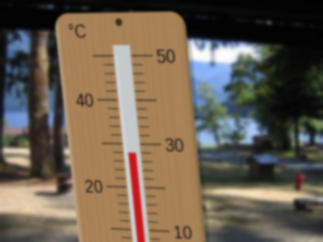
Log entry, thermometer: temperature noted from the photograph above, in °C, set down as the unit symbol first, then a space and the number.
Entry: °C 28
